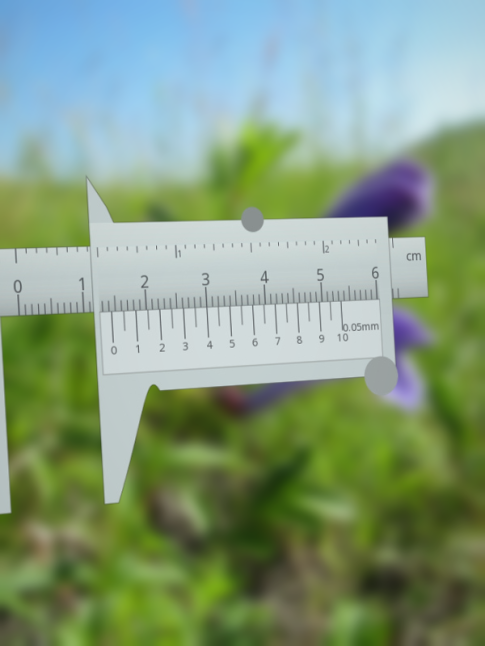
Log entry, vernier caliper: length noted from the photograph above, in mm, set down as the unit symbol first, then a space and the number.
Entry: mm 14.4
